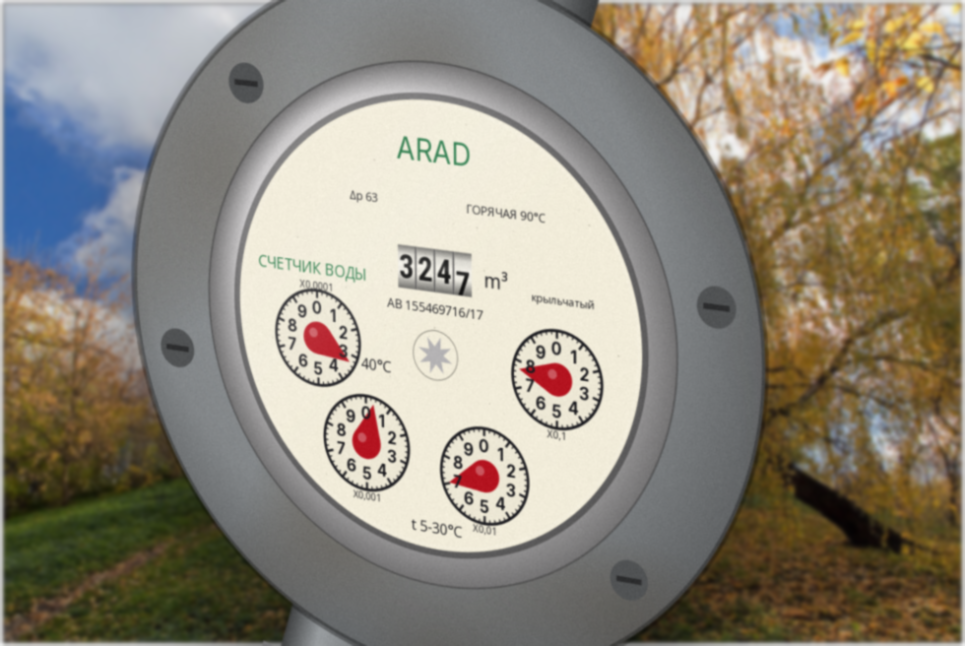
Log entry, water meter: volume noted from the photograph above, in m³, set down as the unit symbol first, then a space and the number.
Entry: m³ 3246.7703
